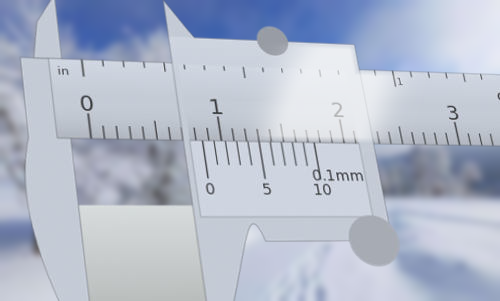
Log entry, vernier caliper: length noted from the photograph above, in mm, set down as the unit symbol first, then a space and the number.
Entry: mm 8.5
